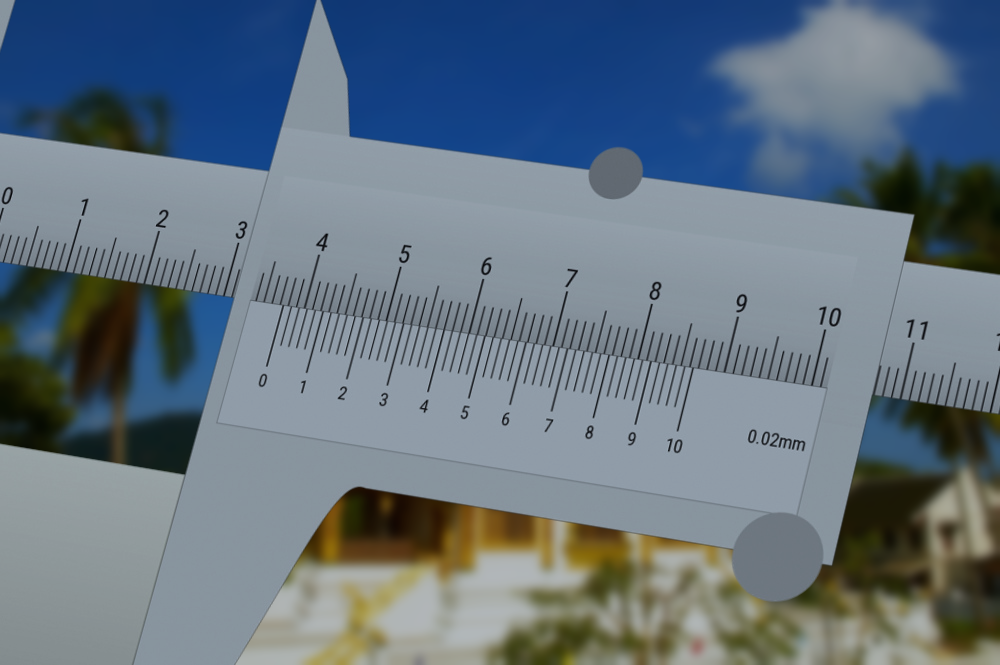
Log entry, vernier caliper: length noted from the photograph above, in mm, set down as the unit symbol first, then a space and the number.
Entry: mm 37.4
